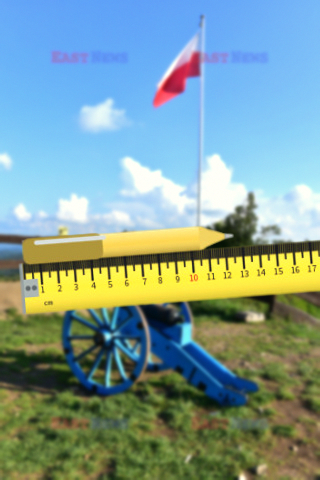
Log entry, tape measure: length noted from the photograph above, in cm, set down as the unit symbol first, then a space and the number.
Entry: cm 12.5
